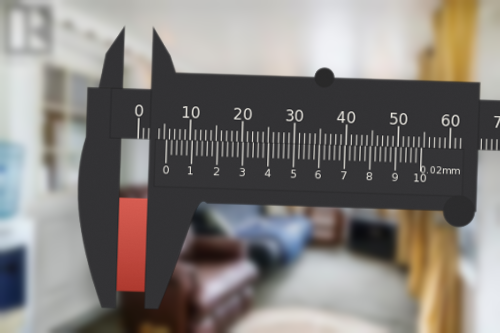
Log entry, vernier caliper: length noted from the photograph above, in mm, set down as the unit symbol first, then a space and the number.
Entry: mm 5.5
